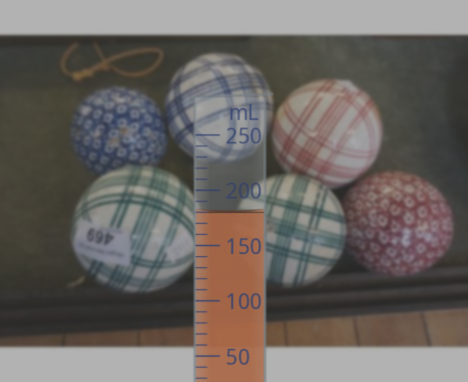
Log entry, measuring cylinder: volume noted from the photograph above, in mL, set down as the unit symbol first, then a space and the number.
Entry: mL 180
